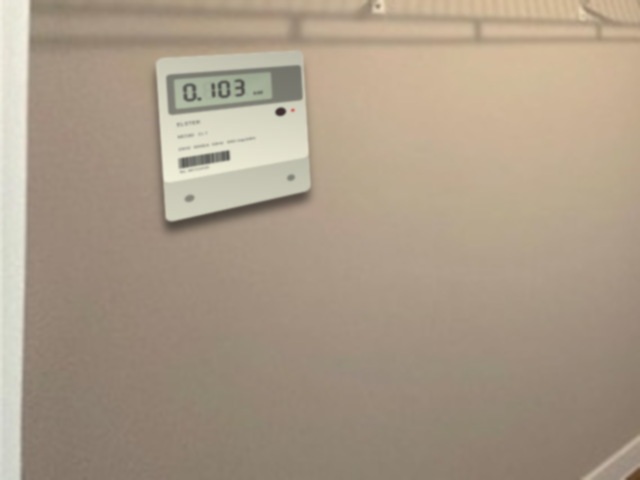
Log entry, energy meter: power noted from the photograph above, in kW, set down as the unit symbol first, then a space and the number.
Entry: kW 0.103
